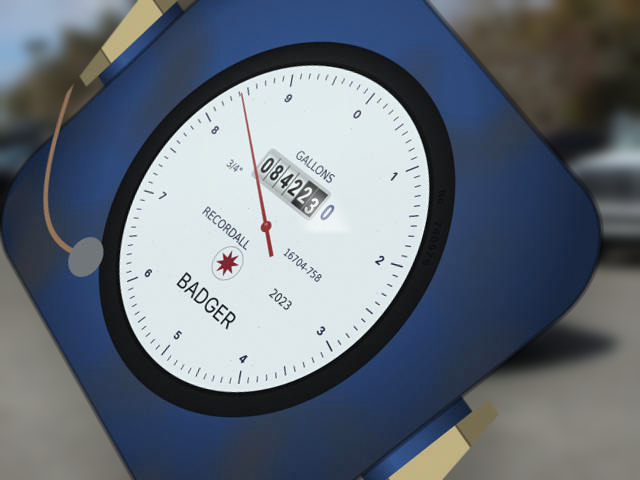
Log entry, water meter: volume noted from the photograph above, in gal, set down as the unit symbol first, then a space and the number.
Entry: gal 842228.4
